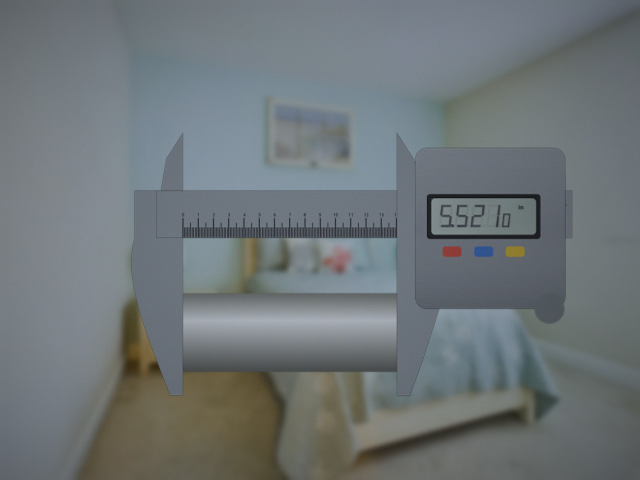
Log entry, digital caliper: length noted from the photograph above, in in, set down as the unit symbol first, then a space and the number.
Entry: in 5.5210
